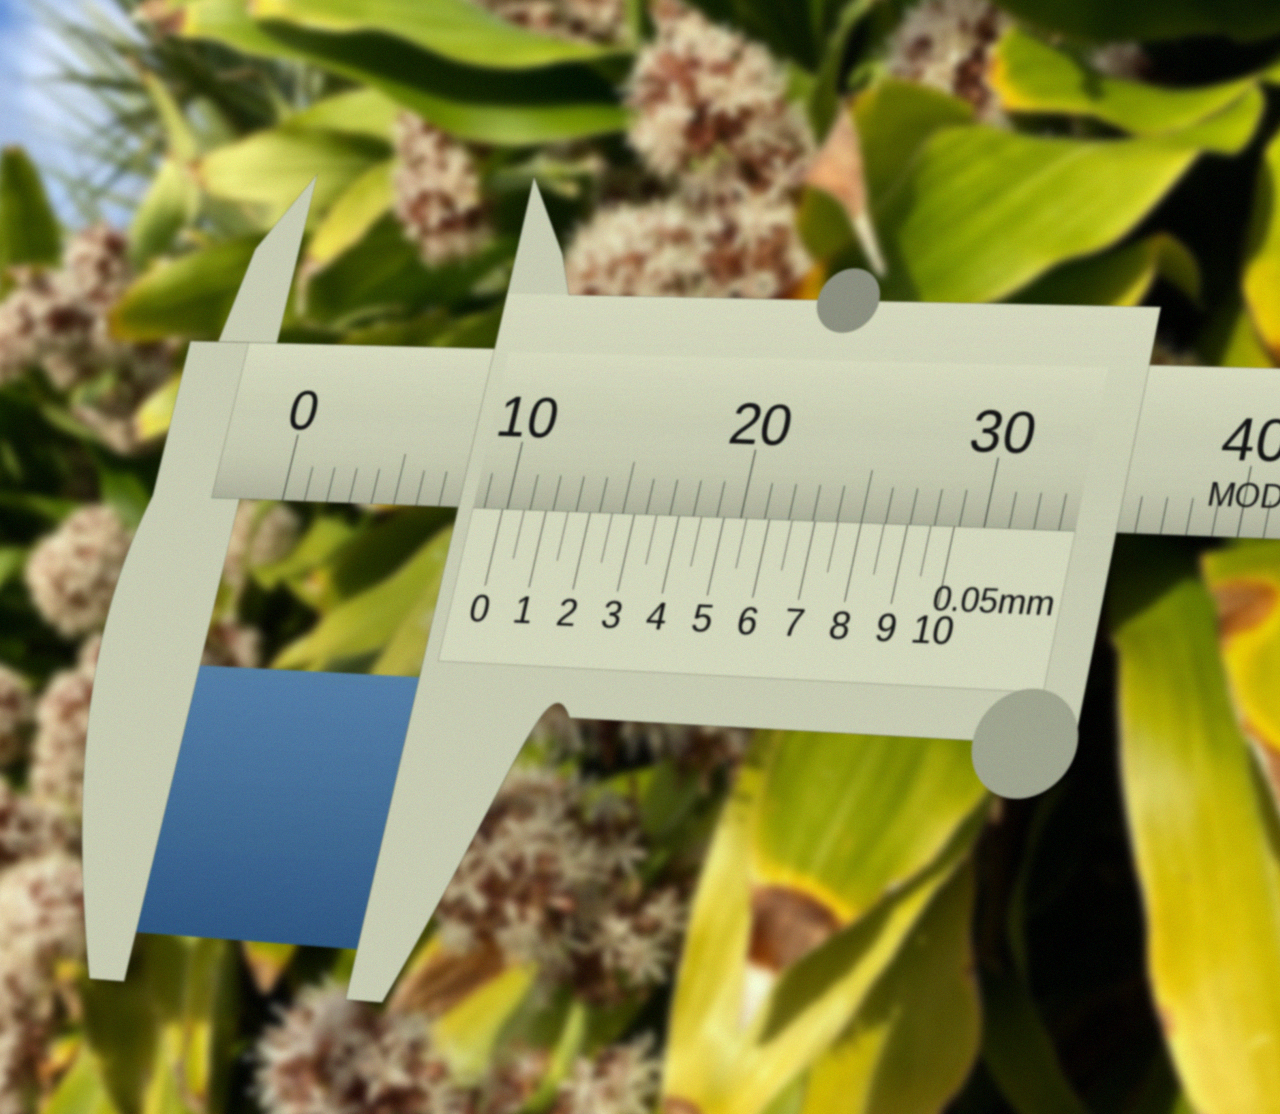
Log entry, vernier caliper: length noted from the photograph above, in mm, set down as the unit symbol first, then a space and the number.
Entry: mm 9.8
